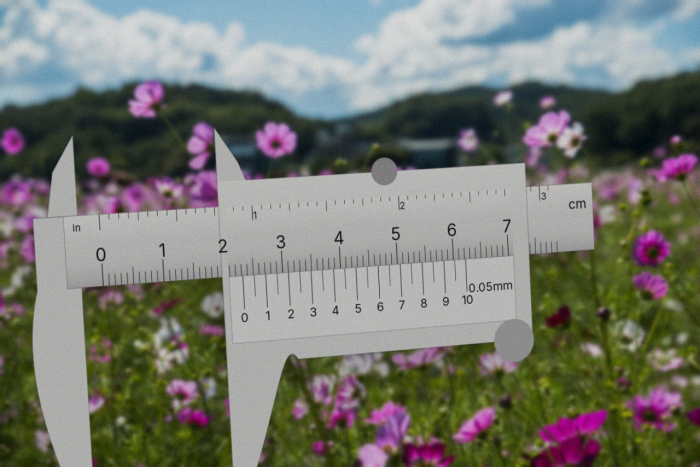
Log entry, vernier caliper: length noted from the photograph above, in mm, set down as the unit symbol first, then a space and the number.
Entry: mm 23.2
